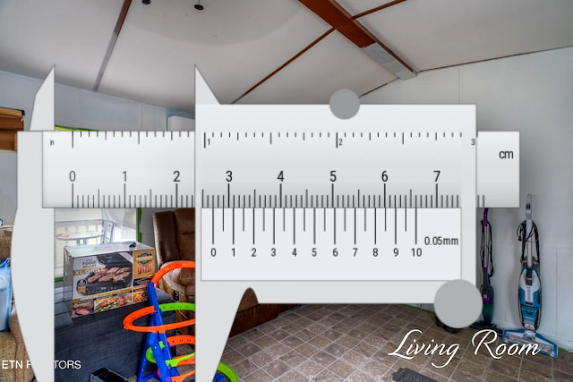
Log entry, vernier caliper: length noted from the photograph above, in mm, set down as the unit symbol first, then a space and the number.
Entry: mm 27.0
